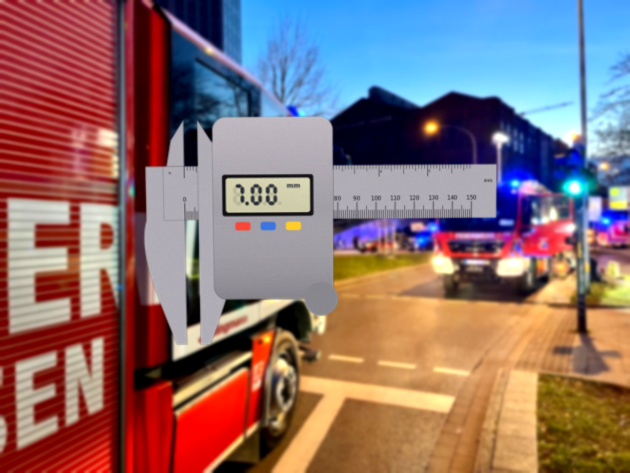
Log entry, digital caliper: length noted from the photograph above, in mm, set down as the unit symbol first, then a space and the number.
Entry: mm 7.00
